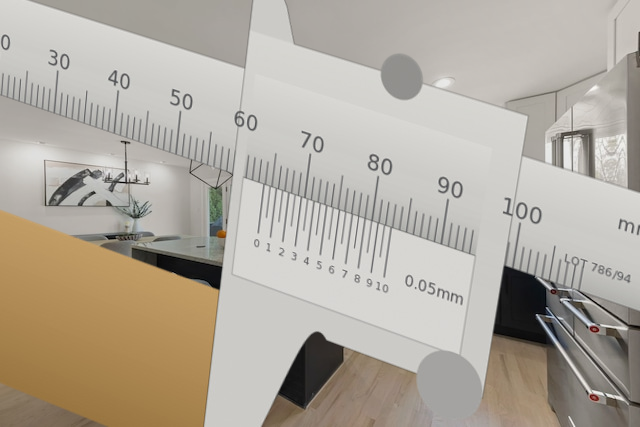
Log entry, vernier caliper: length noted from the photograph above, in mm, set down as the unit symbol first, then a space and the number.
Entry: mm 63.8
